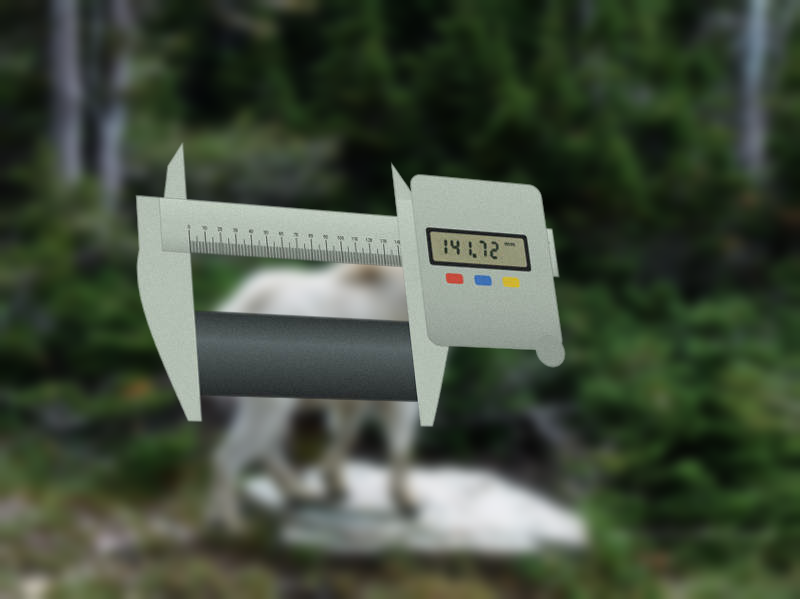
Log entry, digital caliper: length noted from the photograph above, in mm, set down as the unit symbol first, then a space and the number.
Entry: mm 141.72
